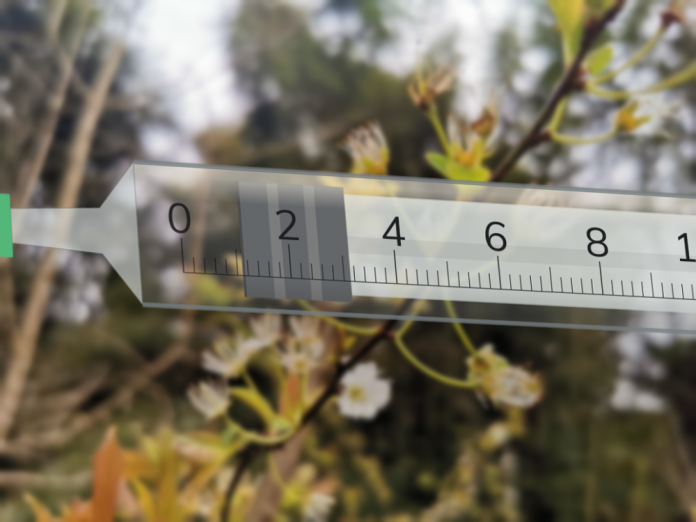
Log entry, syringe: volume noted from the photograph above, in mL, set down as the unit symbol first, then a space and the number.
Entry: mL 1.1
